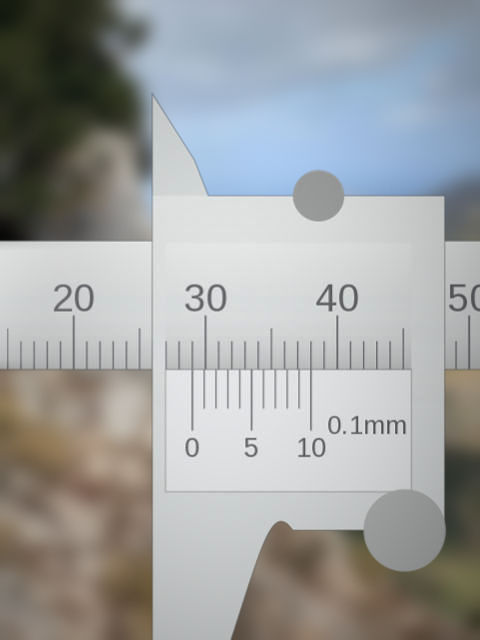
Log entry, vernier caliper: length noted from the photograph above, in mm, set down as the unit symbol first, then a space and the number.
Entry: mm 29.0
